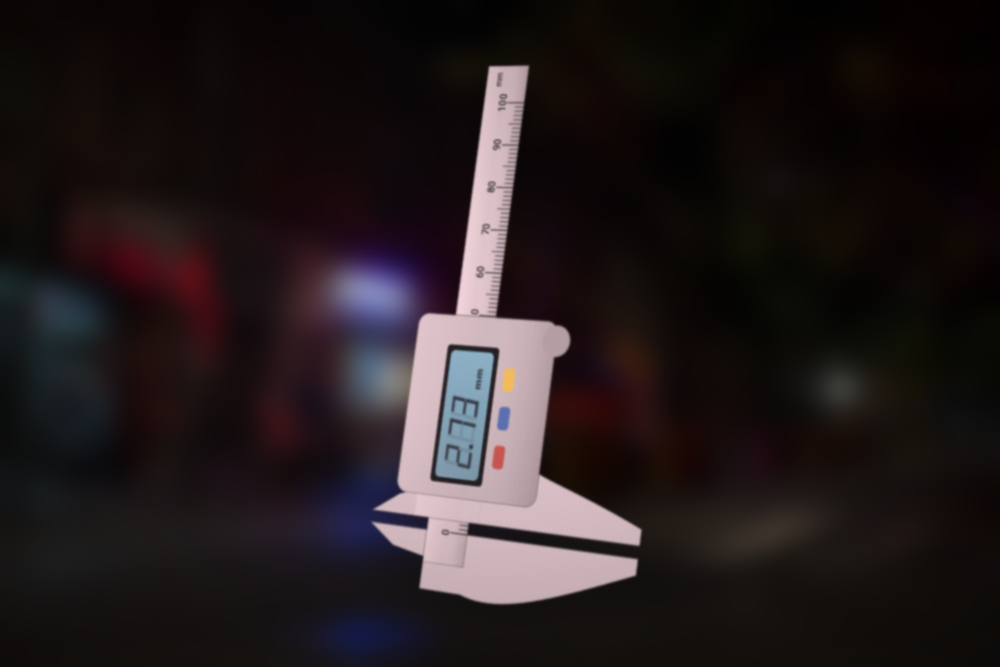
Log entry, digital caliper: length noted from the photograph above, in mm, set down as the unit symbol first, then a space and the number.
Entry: mm 2.73
